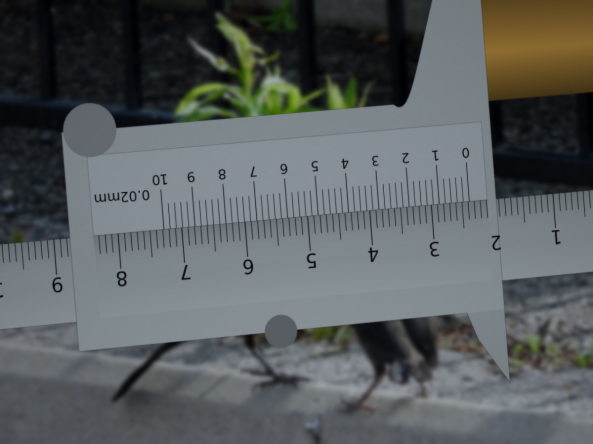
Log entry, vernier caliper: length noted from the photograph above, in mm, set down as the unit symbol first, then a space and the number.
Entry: mm 23.8
